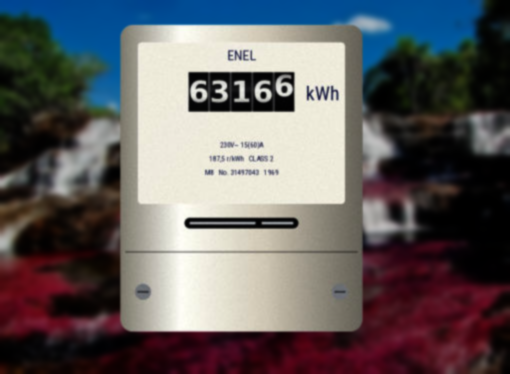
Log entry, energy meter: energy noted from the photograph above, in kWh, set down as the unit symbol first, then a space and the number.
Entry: kWh 63166
